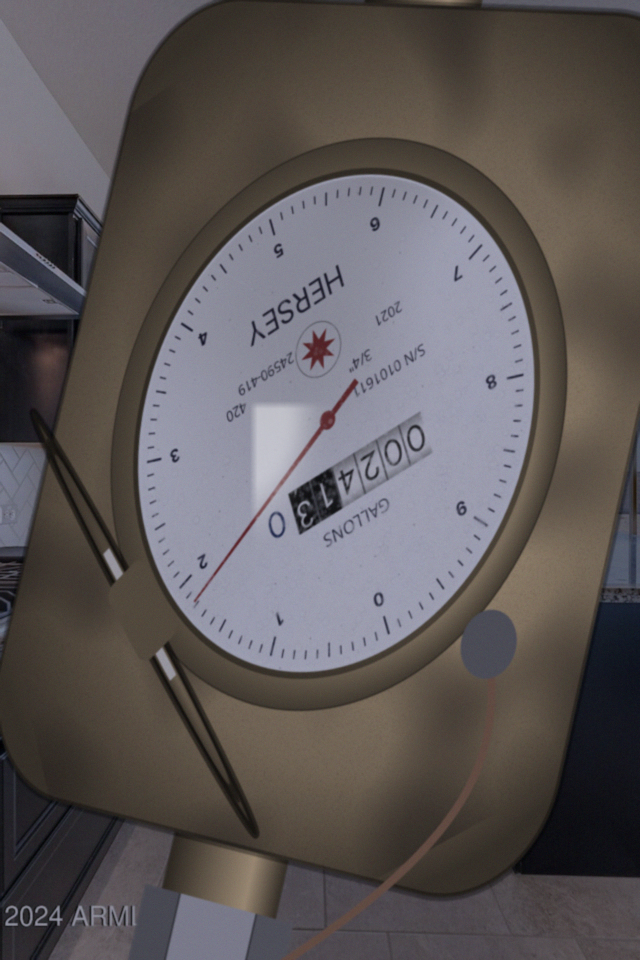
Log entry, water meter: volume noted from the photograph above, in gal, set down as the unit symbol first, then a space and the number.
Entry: gal 24131.8
